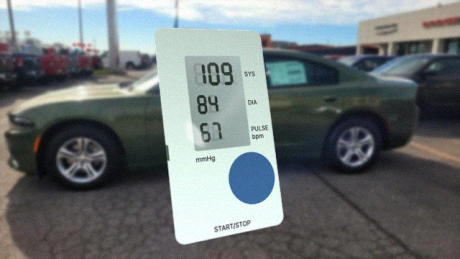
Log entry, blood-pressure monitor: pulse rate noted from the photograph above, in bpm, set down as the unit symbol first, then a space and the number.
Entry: bpm 67
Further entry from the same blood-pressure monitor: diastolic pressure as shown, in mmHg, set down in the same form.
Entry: mmHg 84
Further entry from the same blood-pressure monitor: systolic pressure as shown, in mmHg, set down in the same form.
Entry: mmHg 109
